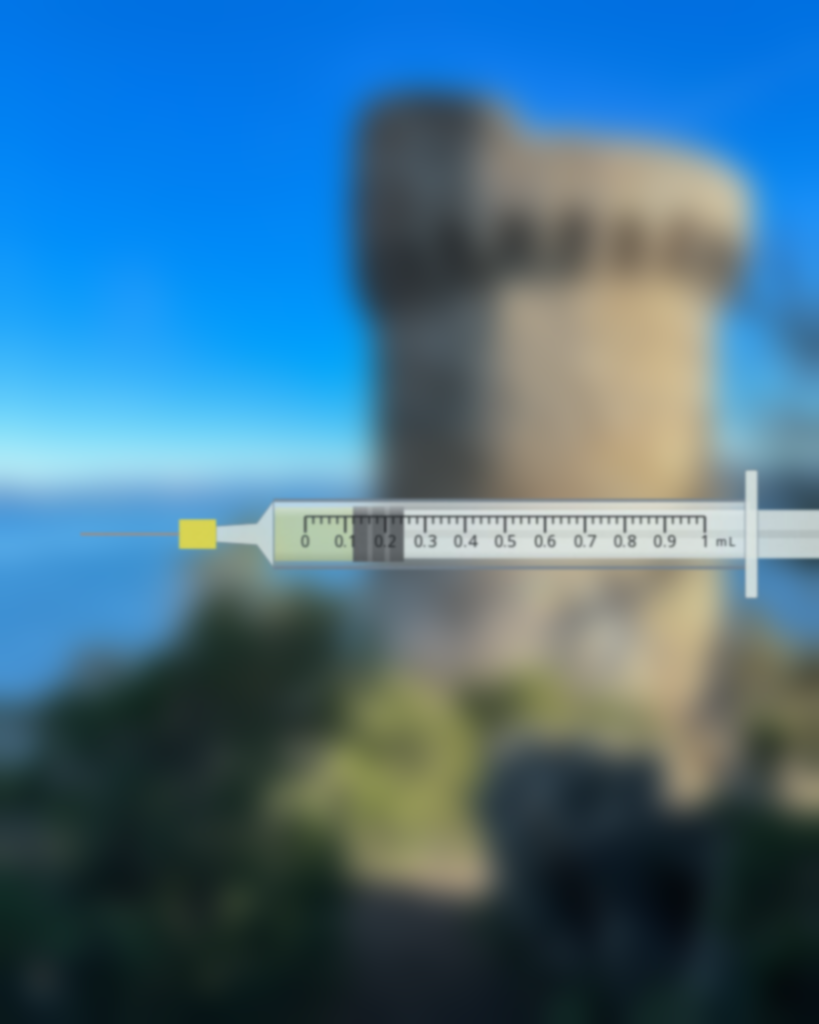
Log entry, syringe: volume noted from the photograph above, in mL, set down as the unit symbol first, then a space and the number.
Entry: mL 0.12
